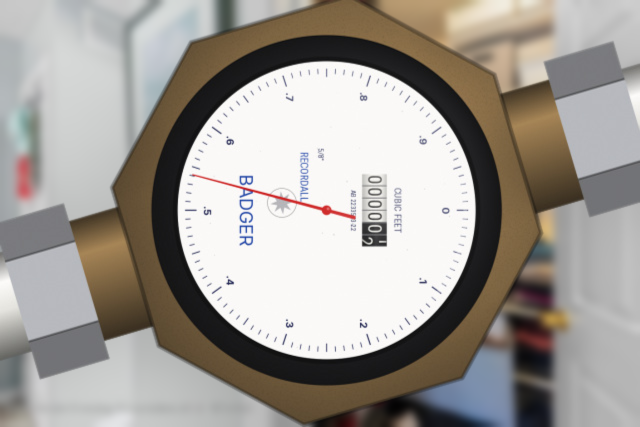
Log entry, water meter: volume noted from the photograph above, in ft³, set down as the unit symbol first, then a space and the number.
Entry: ft³ 1.54
